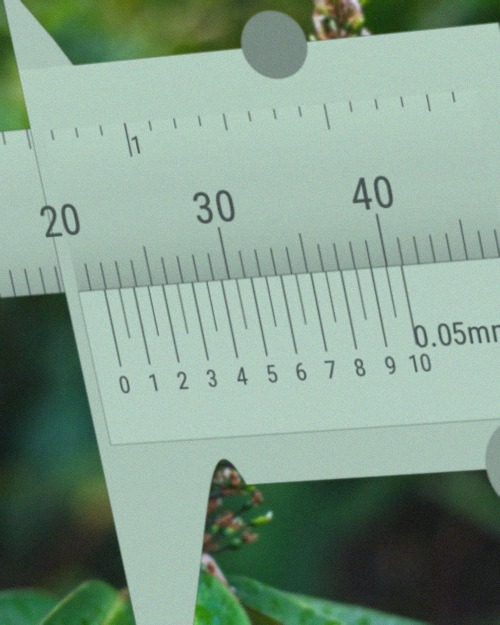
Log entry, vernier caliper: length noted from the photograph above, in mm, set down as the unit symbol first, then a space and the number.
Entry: mm 21.9
